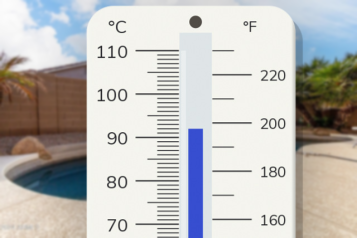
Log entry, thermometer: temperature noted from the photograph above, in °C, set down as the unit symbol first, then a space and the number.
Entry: °C 92
